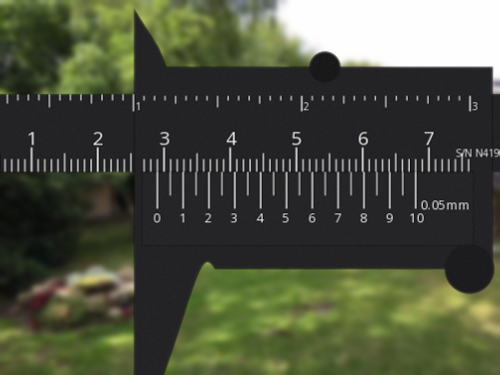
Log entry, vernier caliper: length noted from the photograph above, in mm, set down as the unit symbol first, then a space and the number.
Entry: mm 29.0
